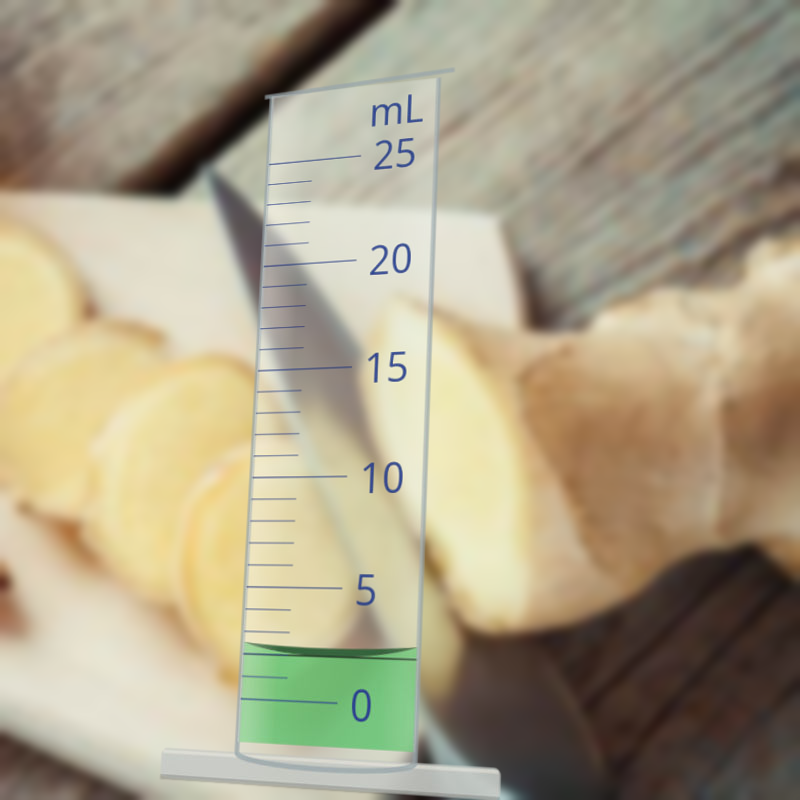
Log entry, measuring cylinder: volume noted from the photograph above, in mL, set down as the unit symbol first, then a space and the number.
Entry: mL 2
